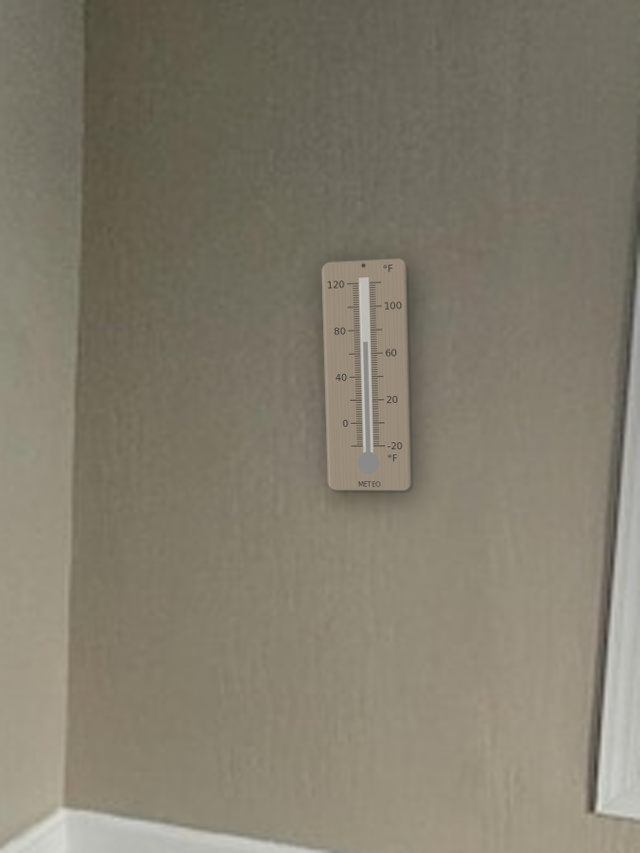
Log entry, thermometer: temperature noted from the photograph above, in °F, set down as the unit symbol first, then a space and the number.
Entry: °F 70
